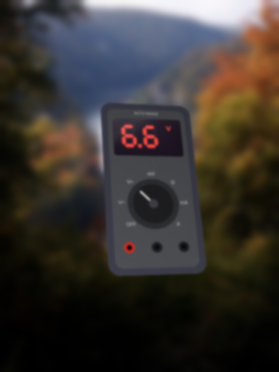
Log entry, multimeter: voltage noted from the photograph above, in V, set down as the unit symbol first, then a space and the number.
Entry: V 6.6
